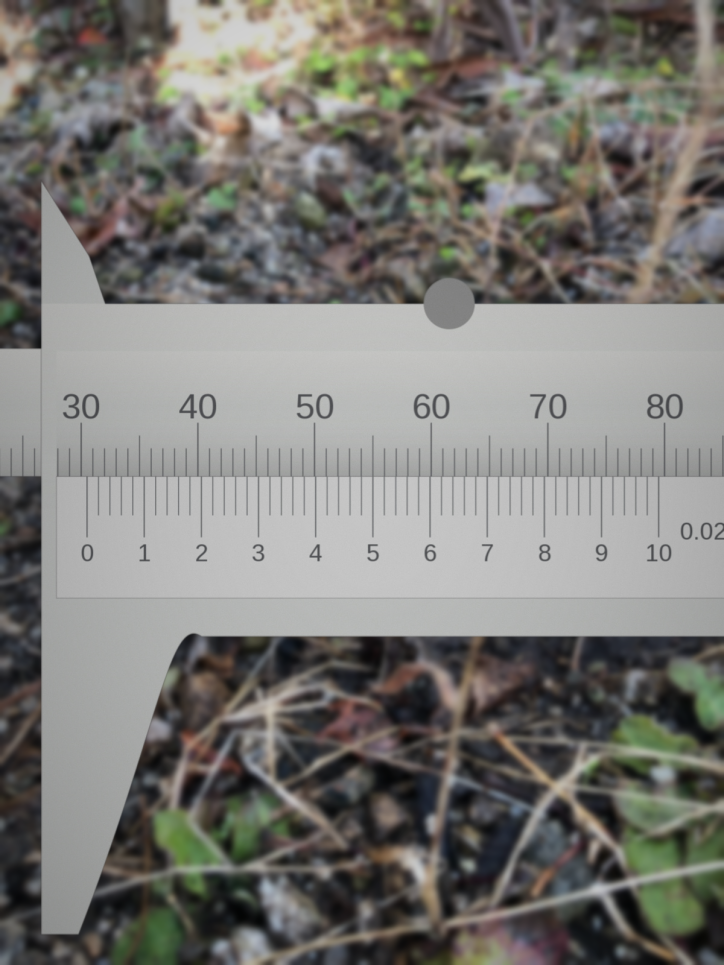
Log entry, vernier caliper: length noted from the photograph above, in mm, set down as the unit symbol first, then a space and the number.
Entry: mm 30.5
